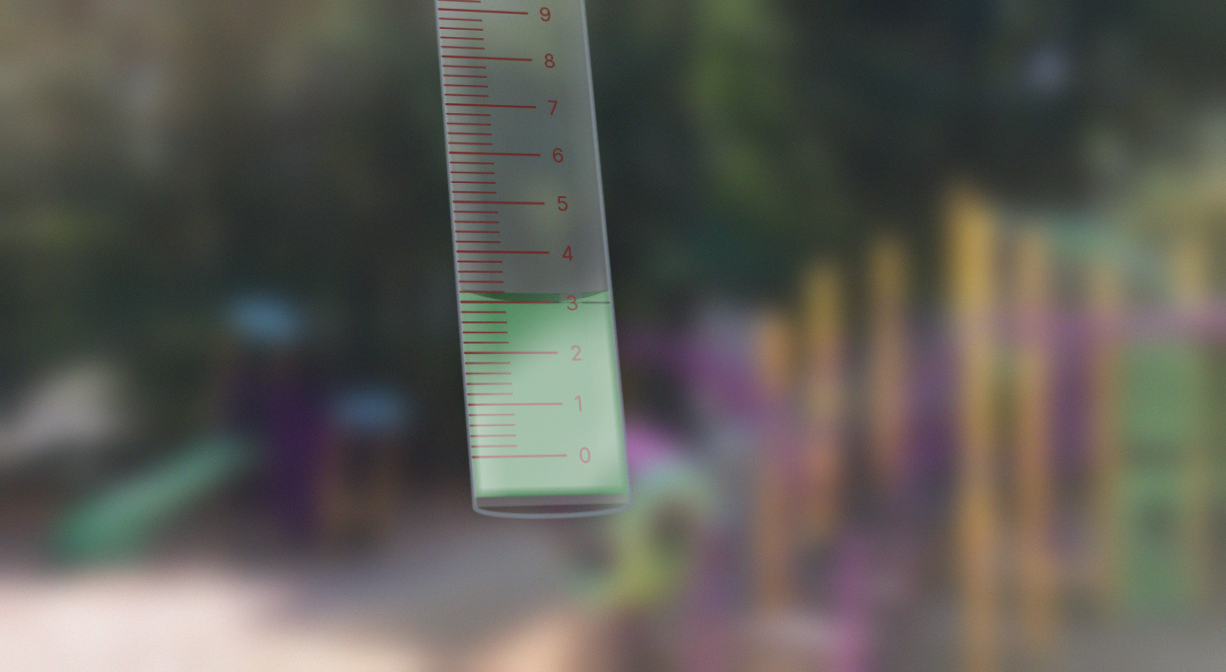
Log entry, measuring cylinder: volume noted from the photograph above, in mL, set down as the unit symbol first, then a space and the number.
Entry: mL 3
